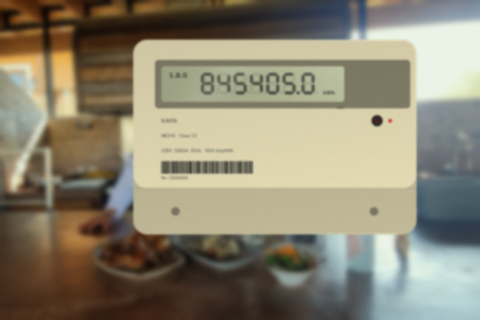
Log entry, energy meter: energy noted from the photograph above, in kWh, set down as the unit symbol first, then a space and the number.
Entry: kWh 845405.0
